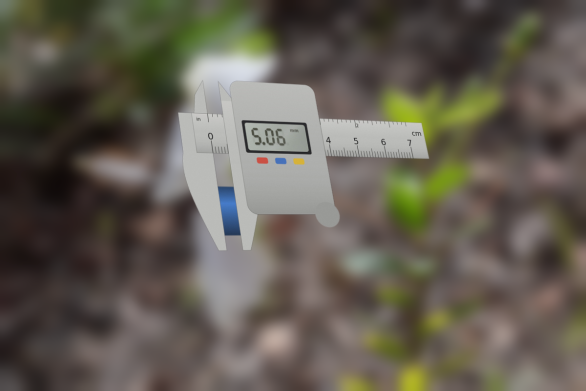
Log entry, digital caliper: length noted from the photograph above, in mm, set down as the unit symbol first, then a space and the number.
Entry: mm 5.06
